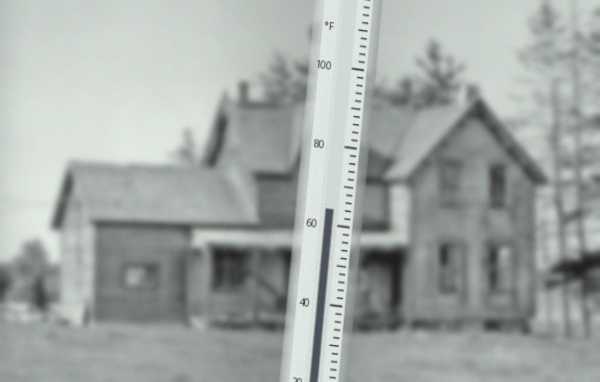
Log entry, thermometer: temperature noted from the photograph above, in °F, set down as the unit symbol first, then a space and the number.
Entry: °F 64
